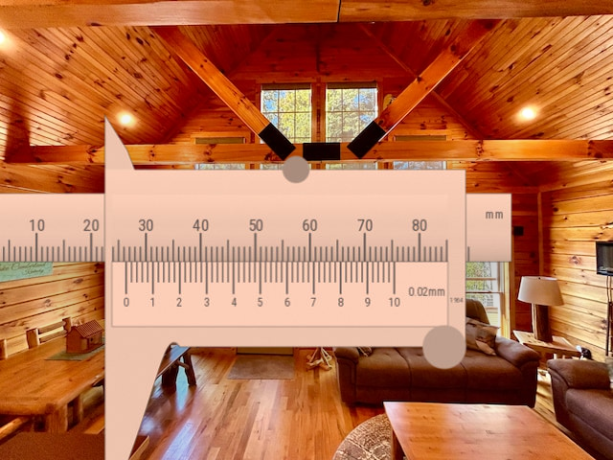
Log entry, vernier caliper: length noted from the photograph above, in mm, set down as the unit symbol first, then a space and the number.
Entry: mm 26.4
